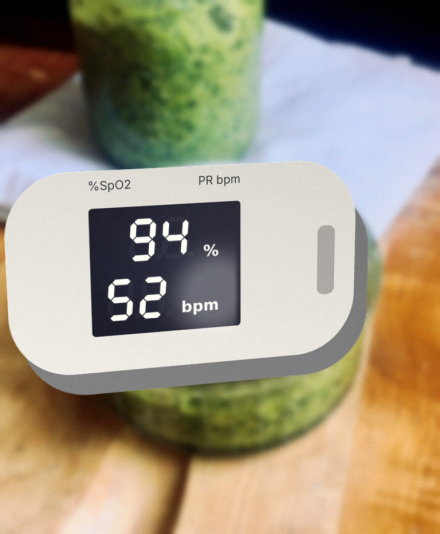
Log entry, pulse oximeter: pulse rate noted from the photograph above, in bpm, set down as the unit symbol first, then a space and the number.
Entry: bpm 52
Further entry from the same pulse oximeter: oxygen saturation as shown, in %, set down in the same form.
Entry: % 94
